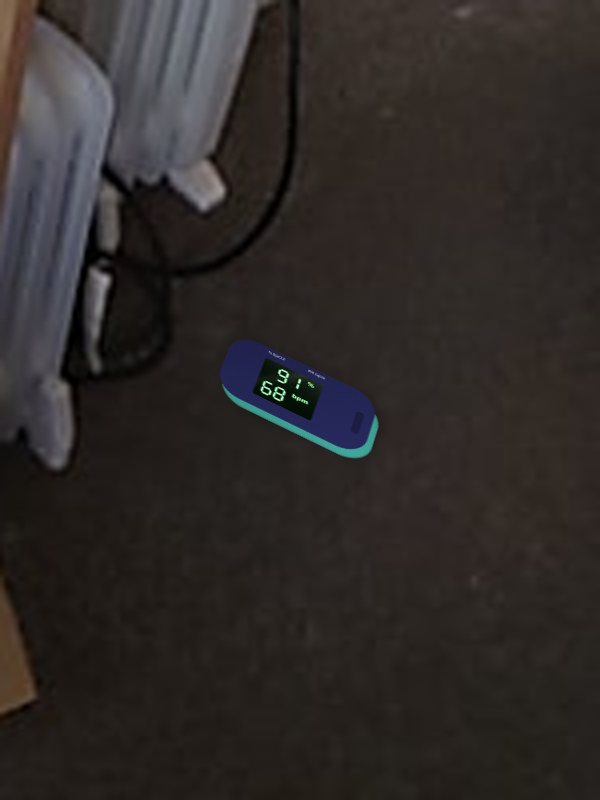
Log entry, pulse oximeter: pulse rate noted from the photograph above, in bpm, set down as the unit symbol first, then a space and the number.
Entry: bpm 68
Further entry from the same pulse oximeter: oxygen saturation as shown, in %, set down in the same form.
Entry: % 91
